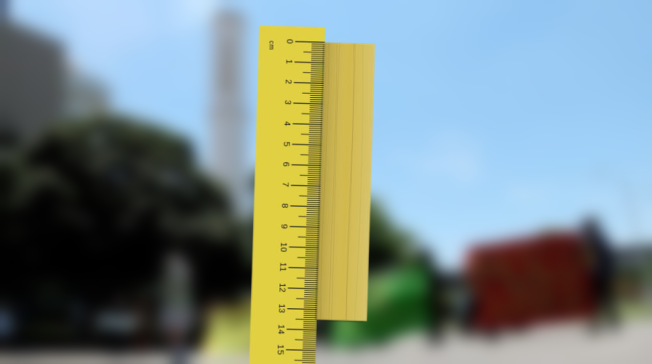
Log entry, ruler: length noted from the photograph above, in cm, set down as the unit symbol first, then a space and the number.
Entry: cm 13.5
